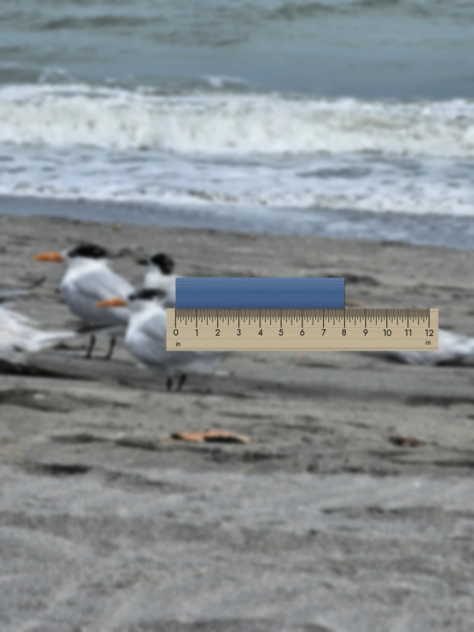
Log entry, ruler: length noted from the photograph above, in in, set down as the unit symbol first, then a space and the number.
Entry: in 8
